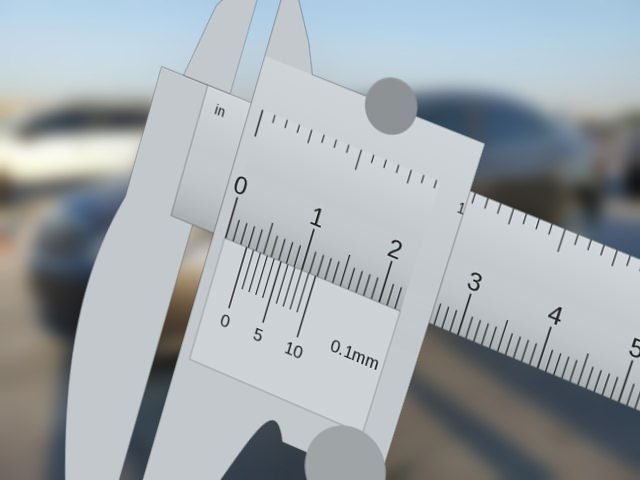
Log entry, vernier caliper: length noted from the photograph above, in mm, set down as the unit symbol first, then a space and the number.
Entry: mm 2.8
